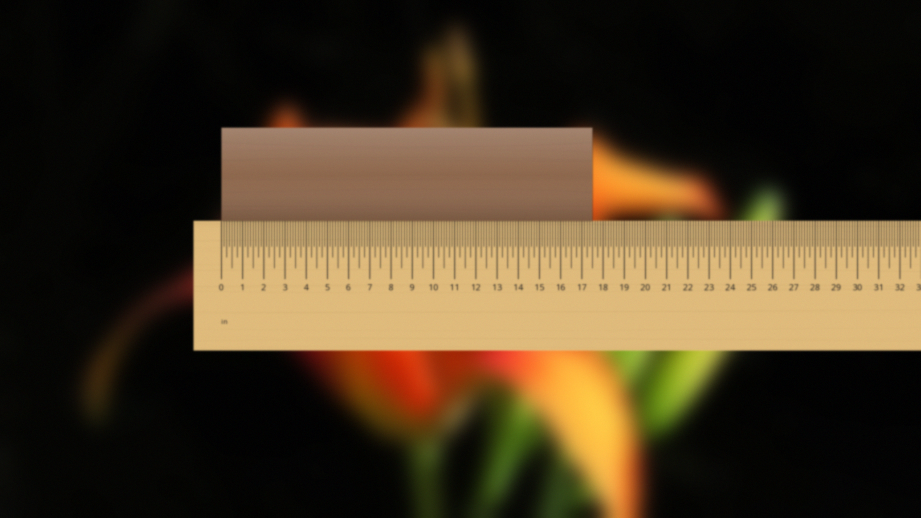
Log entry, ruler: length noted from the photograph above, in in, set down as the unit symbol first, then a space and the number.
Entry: in 17.5
